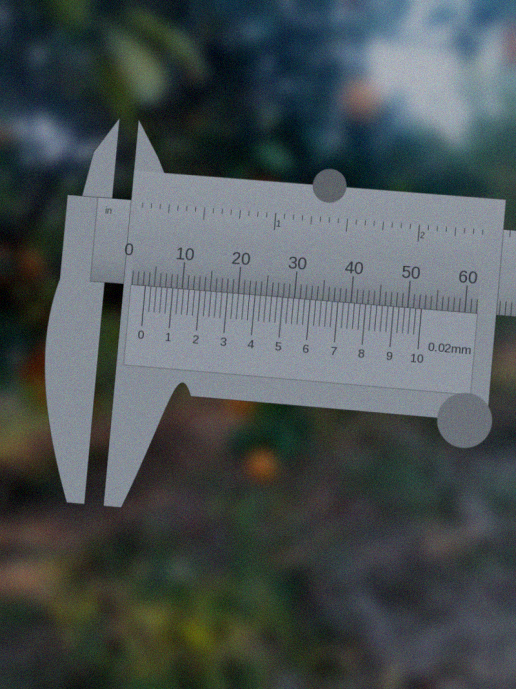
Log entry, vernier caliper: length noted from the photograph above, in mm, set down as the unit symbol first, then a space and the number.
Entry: mm 3.4
